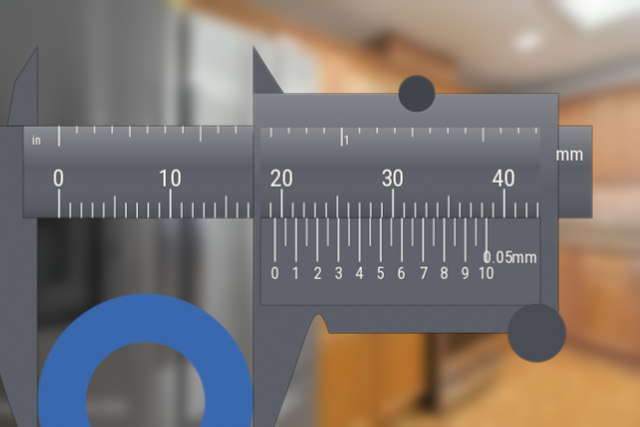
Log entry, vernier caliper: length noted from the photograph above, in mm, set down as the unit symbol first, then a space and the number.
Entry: mm 19.4
